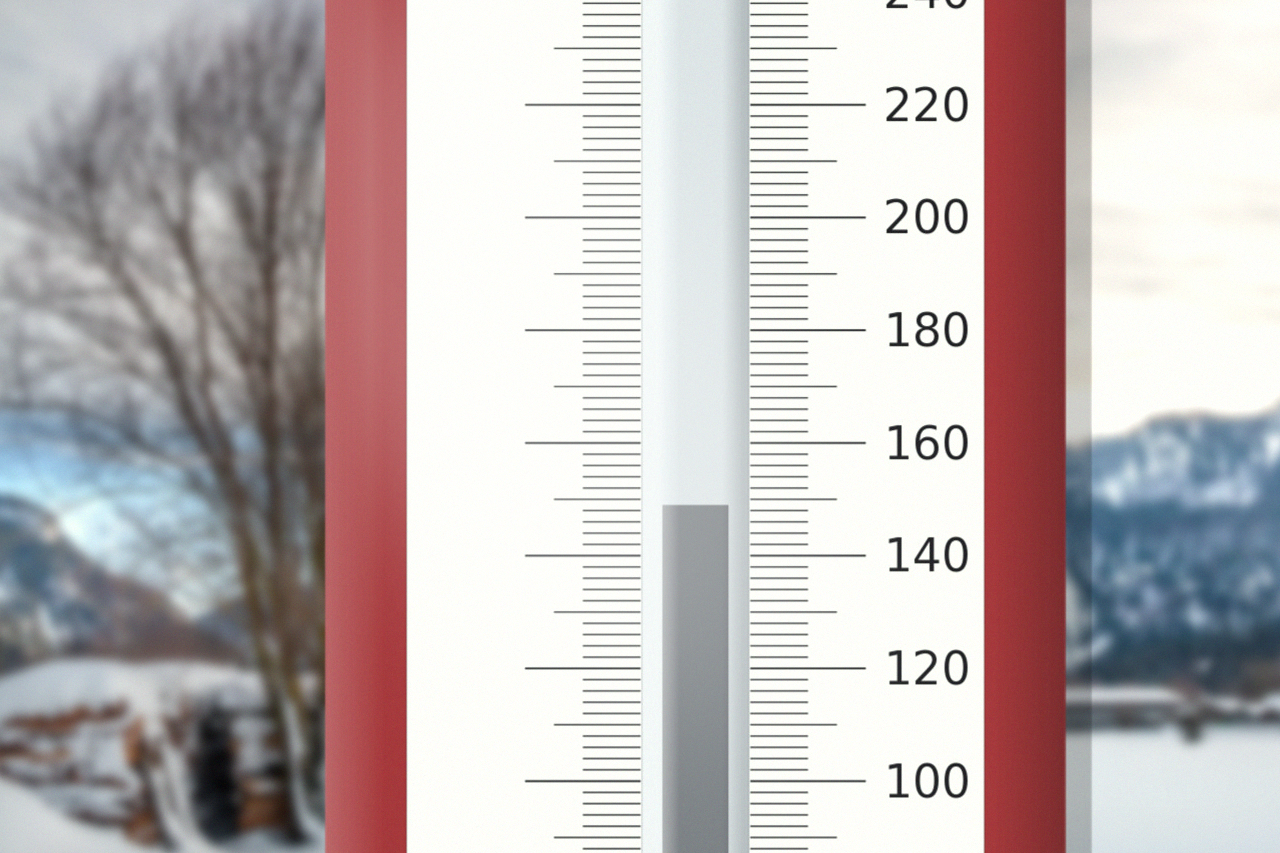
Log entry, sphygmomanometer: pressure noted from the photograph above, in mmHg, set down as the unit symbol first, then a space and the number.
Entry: mmHg 149
